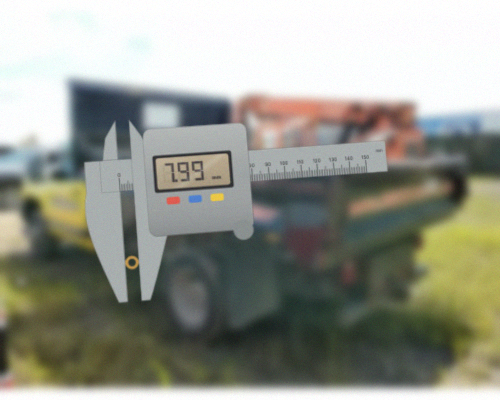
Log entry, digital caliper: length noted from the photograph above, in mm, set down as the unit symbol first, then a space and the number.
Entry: mm 7.99
